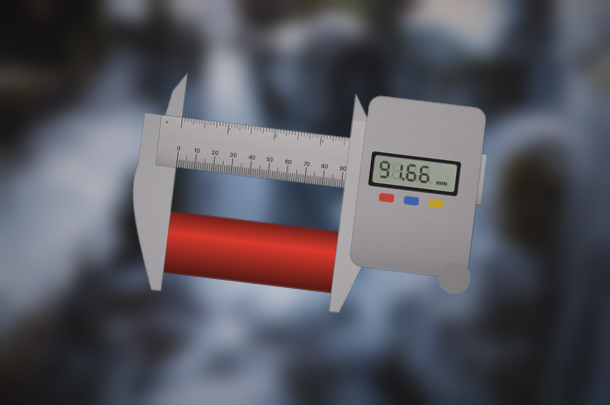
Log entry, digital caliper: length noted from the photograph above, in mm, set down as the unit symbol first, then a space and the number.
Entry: mm 91.66
